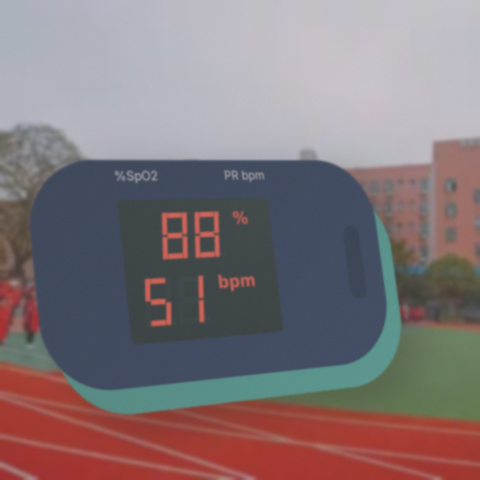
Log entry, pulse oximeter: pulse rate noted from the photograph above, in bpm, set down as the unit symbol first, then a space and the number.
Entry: bpm 51
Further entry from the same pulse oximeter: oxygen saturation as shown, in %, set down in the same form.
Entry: % 88
